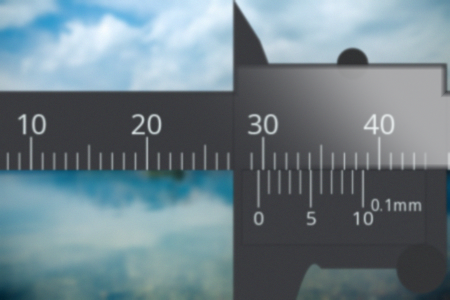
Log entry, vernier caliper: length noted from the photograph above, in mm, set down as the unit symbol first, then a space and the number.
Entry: mm 29.6
